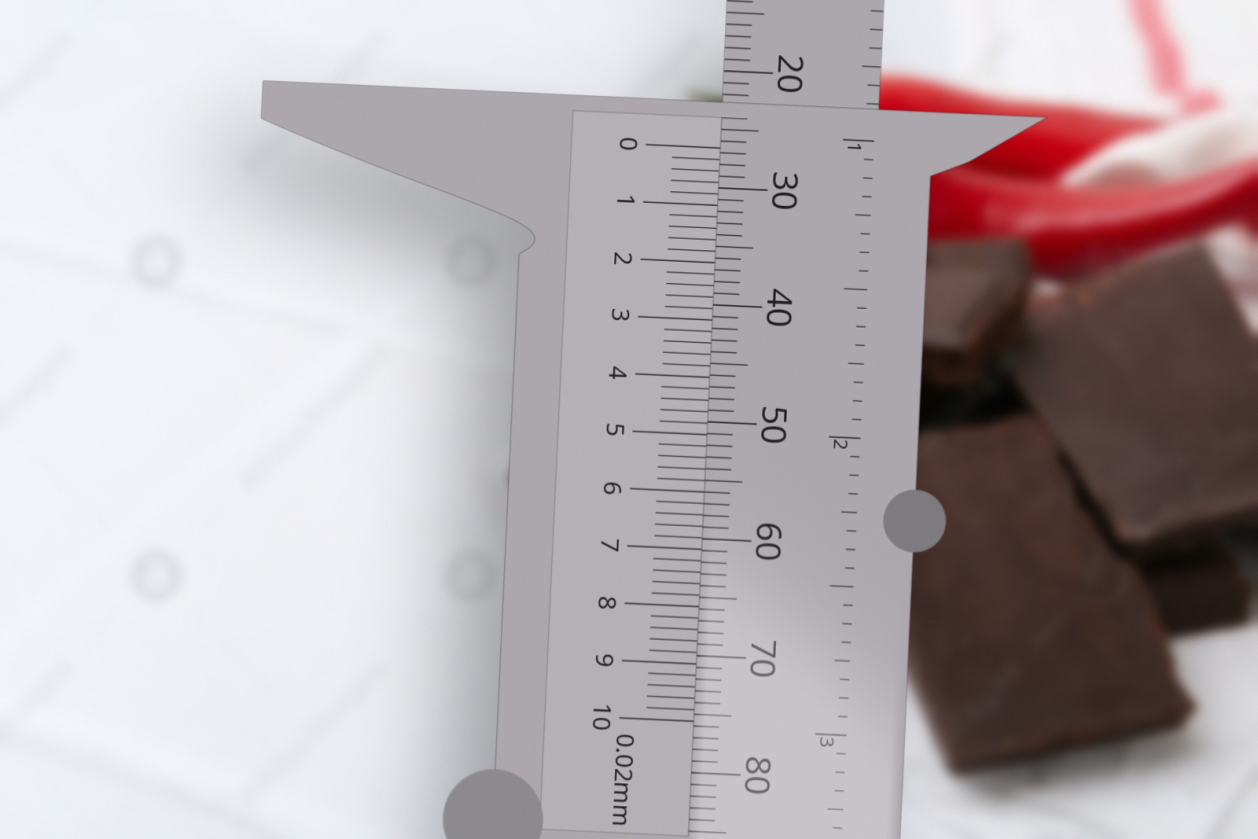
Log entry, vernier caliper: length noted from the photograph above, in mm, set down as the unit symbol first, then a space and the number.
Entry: mm 26.6
